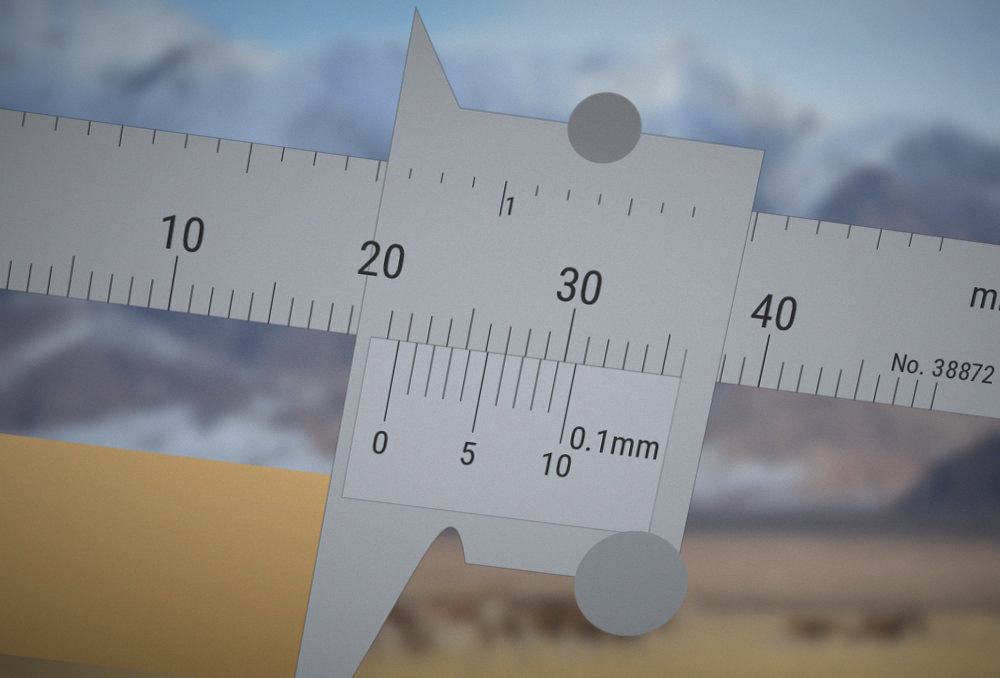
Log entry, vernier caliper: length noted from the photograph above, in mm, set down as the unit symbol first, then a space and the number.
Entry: mm 21.6
